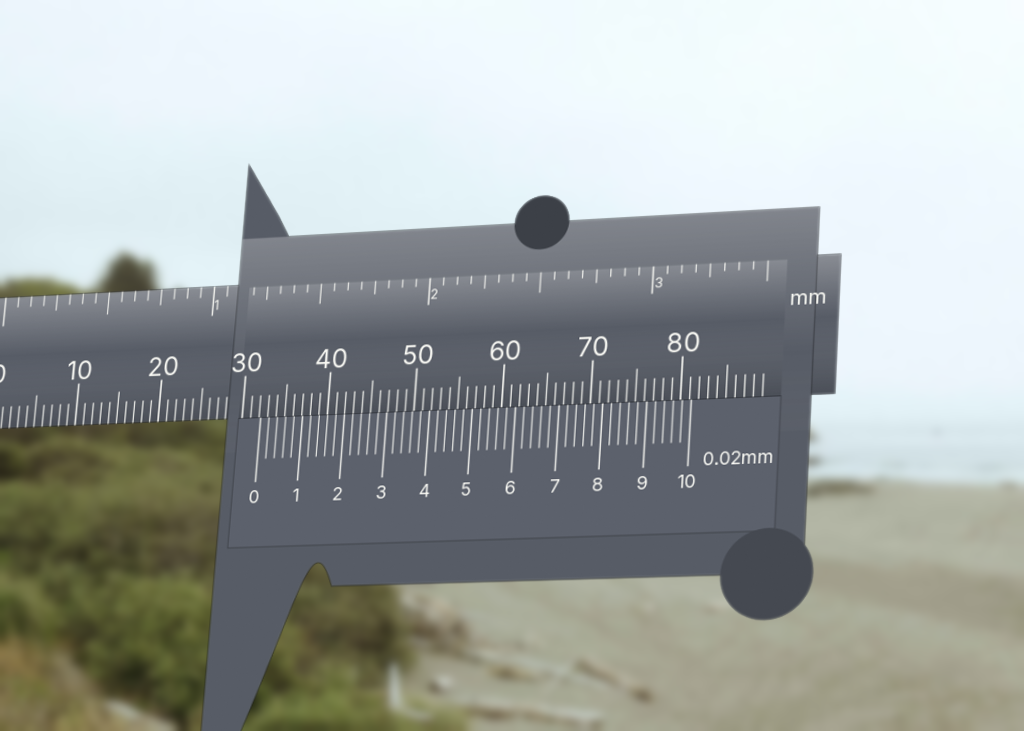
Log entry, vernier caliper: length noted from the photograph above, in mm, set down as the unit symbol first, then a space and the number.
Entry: mm 32.2
